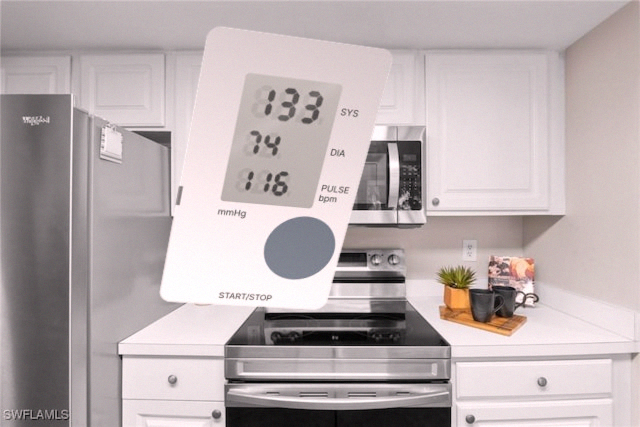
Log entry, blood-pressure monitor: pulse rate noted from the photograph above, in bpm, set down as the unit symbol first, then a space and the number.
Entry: bpm 116
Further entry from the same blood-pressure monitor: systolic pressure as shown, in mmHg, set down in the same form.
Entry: mmHg 133
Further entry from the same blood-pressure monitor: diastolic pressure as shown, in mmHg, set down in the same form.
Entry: mmHg 74
